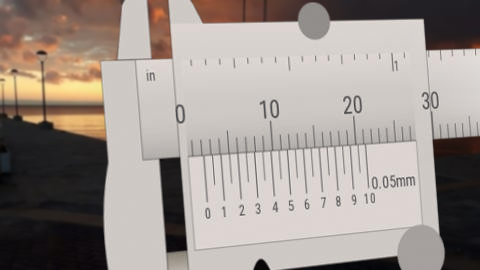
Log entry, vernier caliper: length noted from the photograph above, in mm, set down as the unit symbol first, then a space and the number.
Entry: mm 2.2
